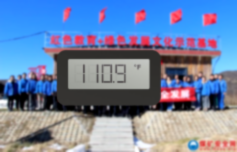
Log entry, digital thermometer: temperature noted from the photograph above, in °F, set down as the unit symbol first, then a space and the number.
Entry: °F 110.9
